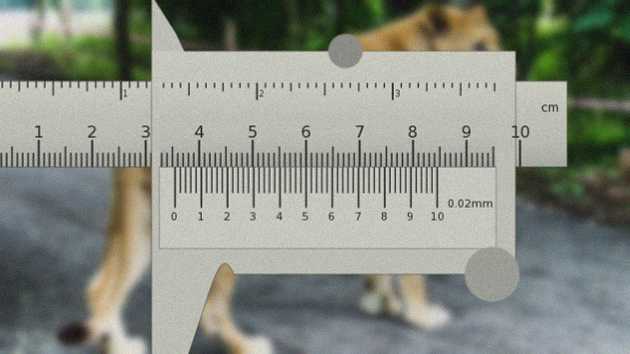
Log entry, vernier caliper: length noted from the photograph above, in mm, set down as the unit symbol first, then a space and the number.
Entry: mm 35.5
